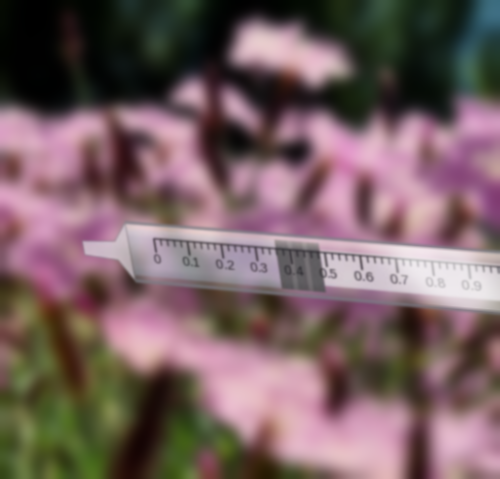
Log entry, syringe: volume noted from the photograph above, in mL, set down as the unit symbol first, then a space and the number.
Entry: mL 0.36
